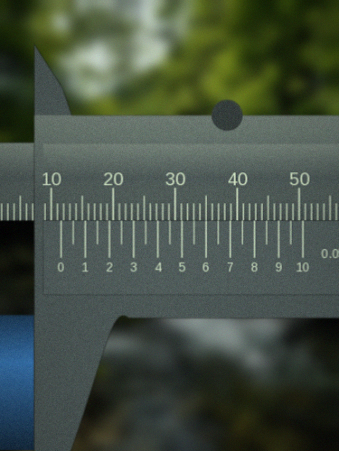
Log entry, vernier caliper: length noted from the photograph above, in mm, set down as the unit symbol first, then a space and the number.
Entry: mm 11.6
